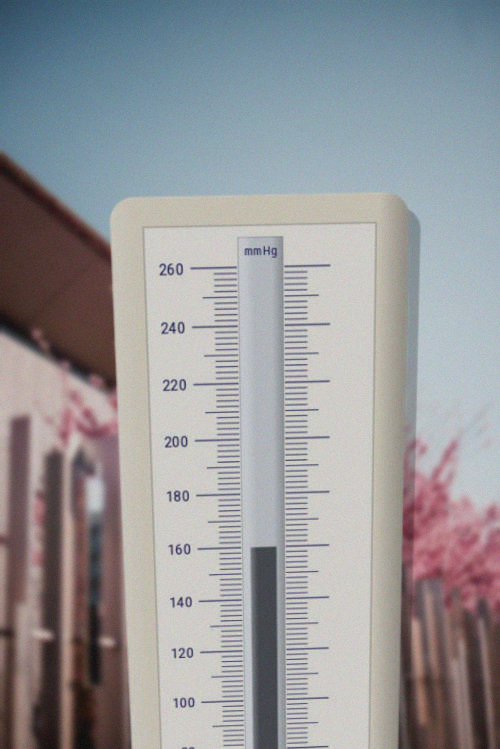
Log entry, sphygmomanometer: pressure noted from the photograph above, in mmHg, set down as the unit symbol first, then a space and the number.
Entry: mmHg 160
